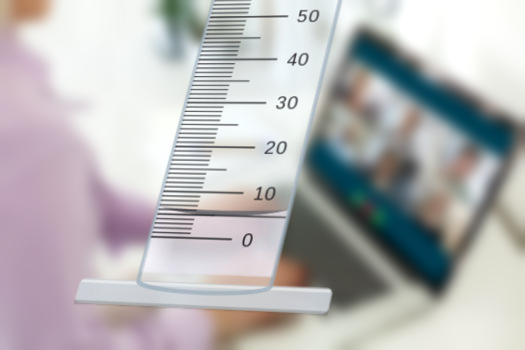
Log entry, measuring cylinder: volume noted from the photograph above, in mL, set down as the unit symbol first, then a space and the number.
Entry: mL 5
